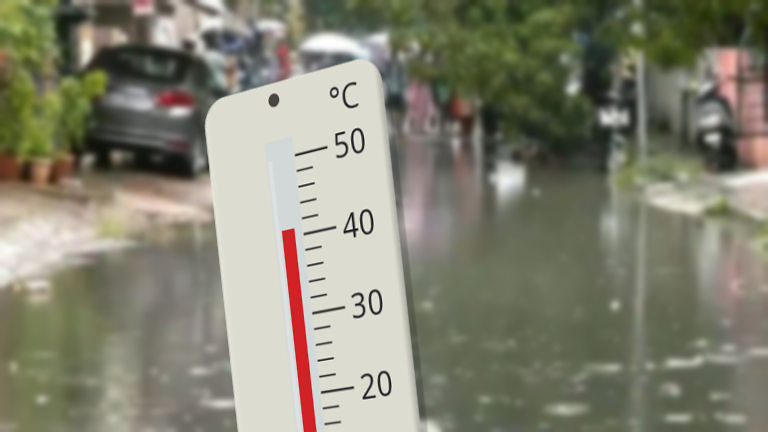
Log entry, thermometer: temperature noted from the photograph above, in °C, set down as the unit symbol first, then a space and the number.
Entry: °C 41
